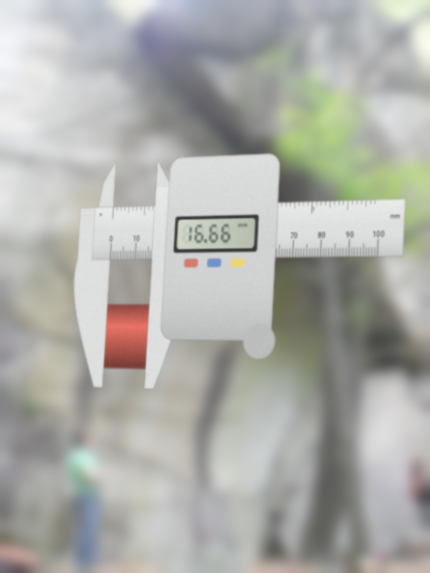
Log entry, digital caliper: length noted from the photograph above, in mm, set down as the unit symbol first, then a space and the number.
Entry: mm 16.66
